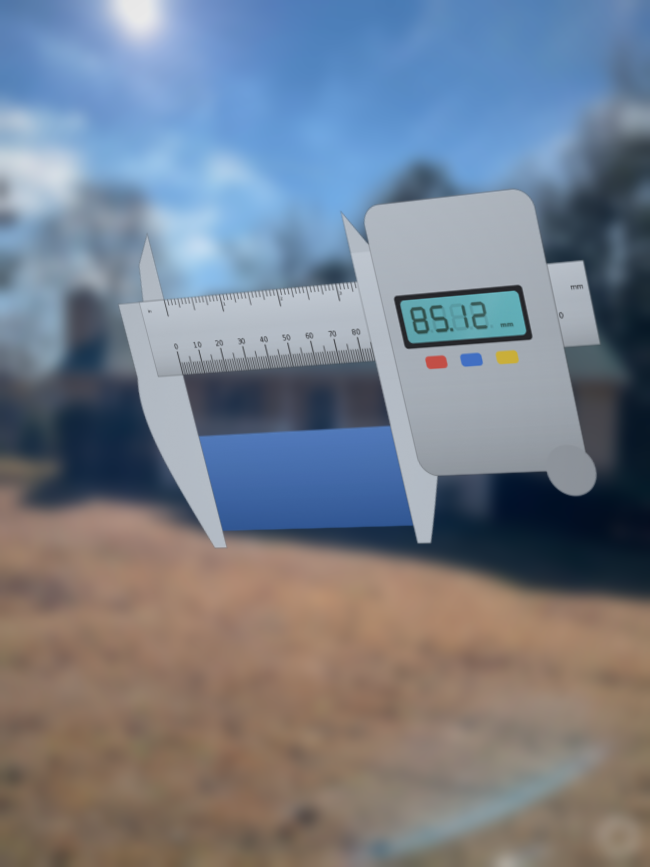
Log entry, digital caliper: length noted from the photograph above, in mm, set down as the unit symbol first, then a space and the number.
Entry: mm 85.12
